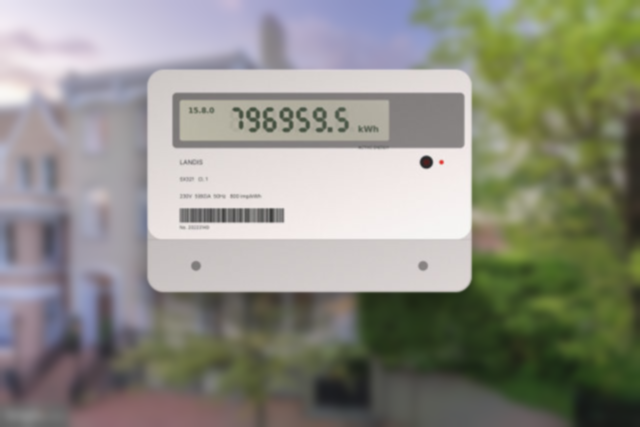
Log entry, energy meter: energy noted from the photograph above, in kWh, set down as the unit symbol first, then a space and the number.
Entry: kWh 796959.5
